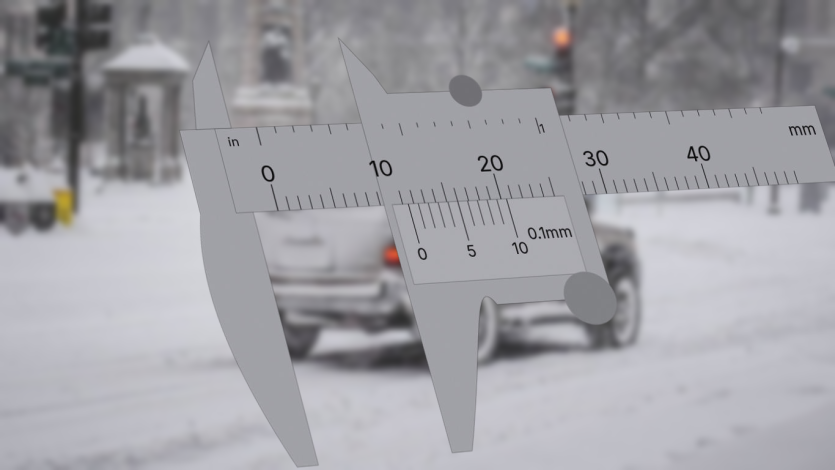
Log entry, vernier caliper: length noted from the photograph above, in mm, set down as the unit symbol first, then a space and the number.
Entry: mm 11.5
